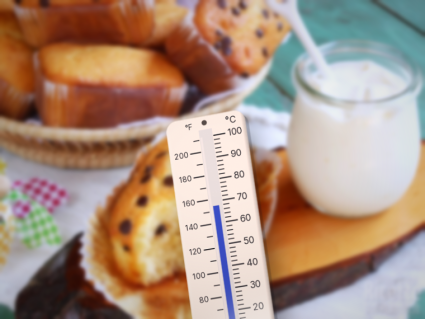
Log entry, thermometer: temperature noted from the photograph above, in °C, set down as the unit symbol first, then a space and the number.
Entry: °C 68
